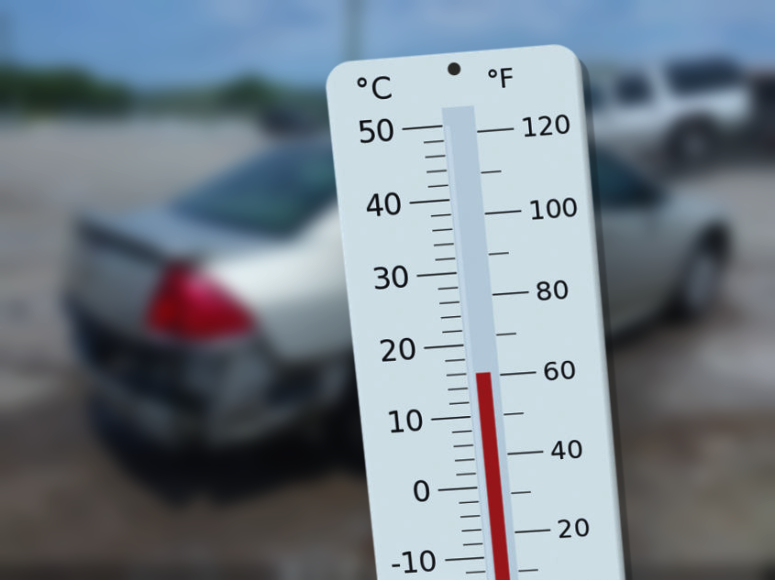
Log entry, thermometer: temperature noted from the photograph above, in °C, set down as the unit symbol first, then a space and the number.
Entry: °C 16
